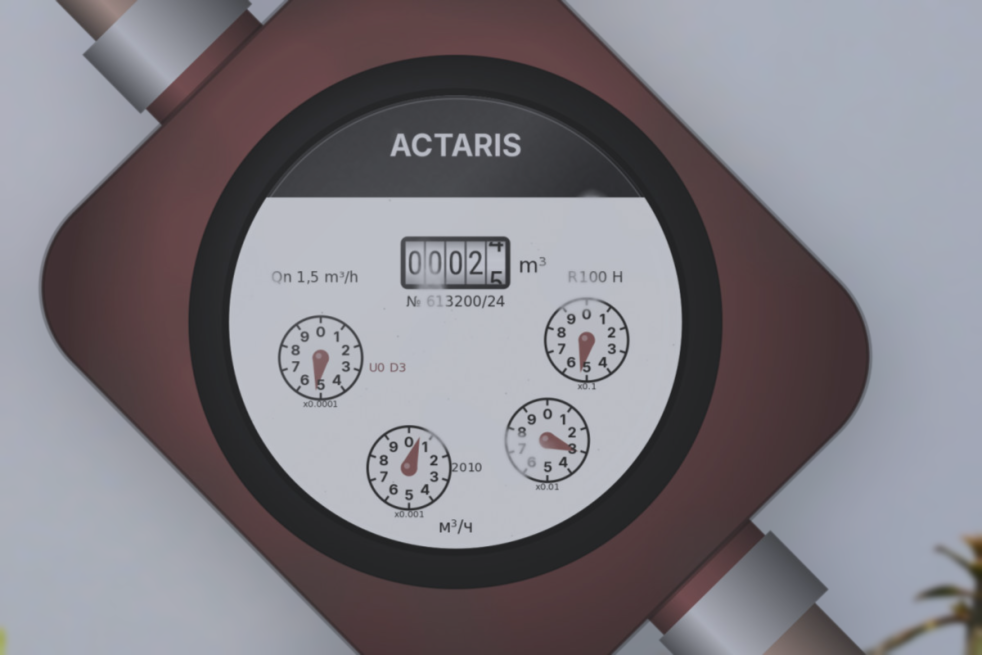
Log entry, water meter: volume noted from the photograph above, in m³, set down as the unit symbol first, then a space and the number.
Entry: m³ 24.5305
